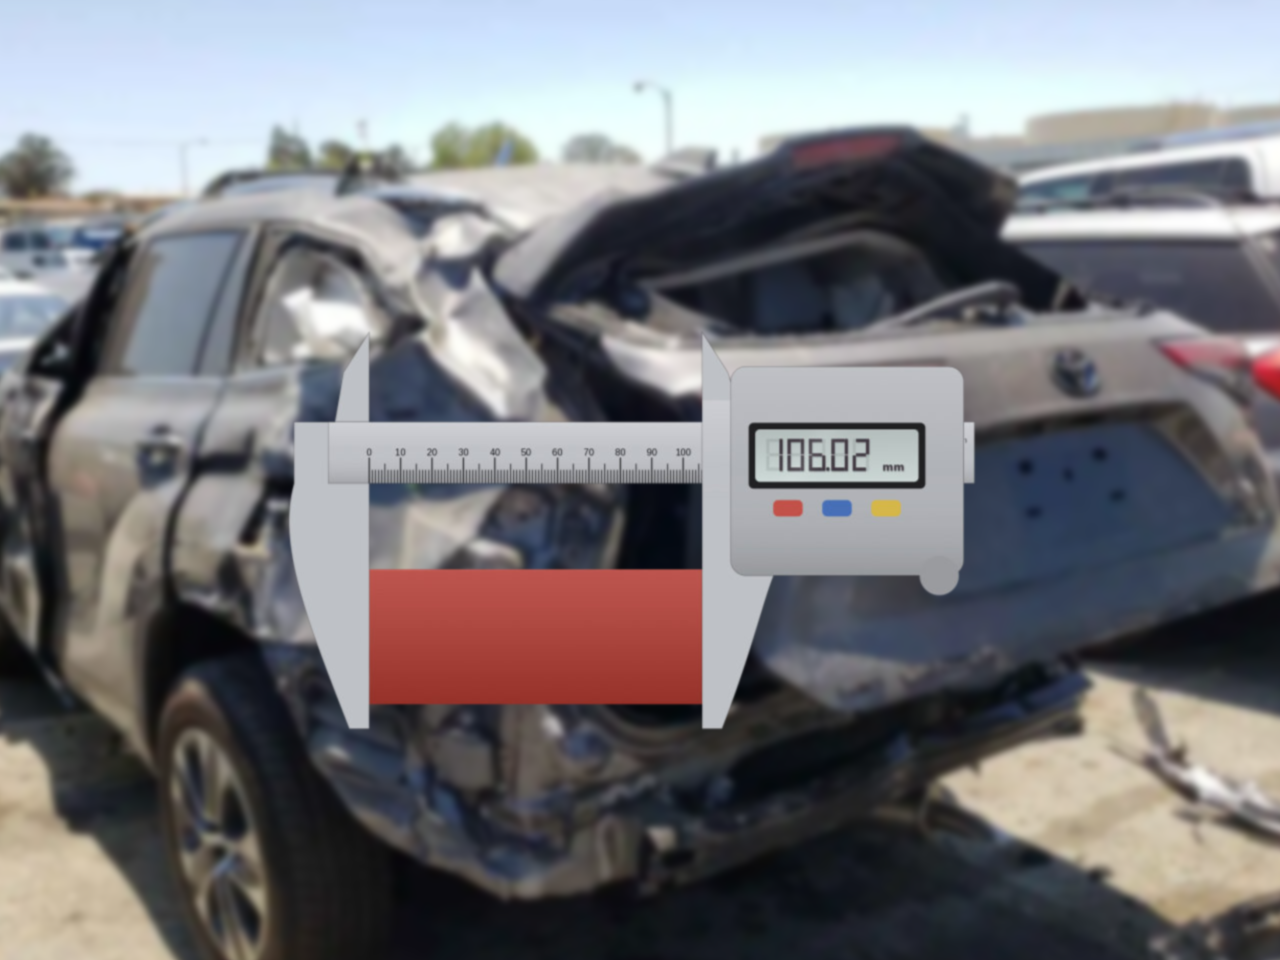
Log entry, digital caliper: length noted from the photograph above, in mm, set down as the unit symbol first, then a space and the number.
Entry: mm 106.02
